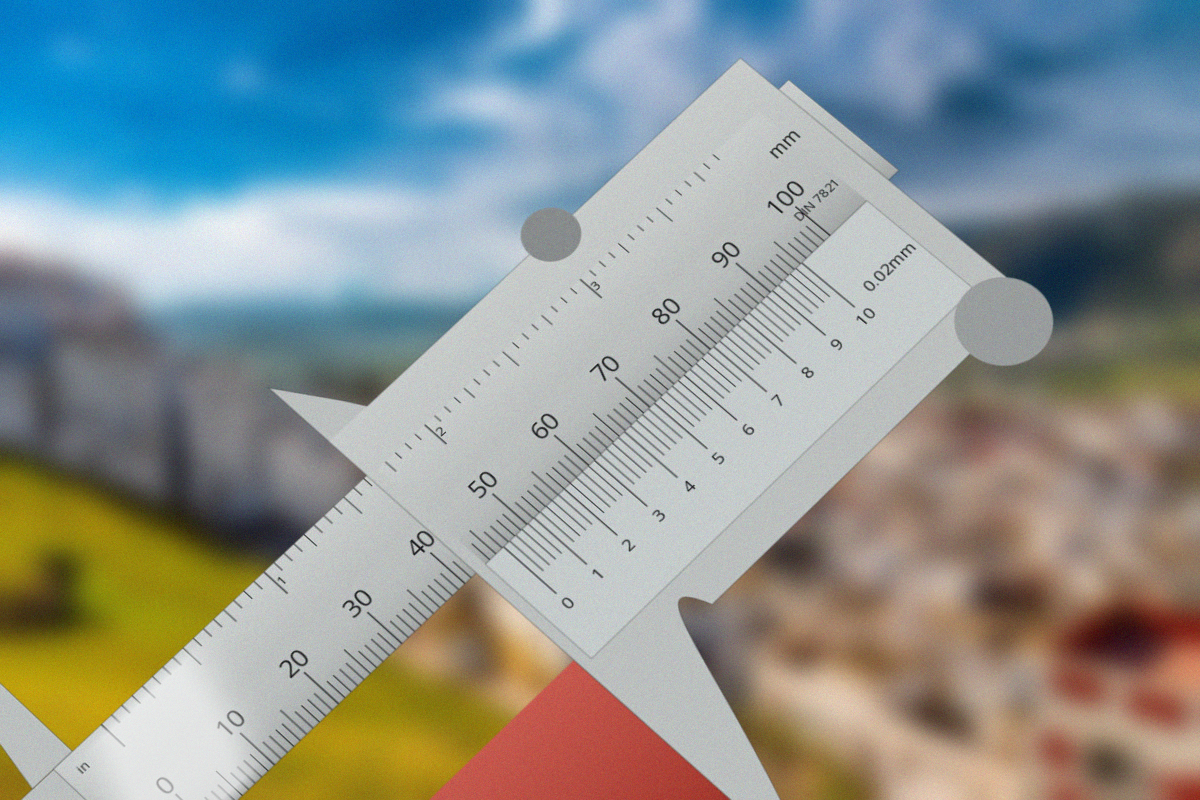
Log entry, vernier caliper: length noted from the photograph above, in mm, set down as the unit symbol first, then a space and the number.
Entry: mm 46.2
